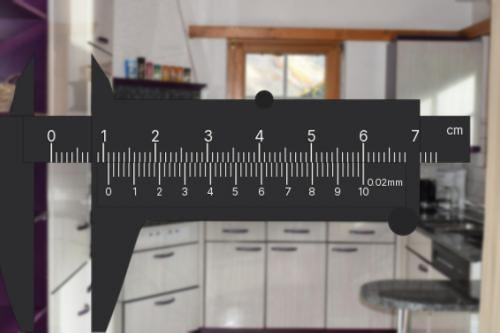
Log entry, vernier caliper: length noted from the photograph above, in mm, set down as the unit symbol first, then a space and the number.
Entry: mm 11.0
